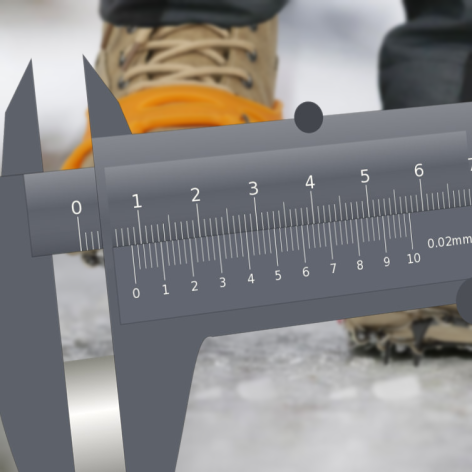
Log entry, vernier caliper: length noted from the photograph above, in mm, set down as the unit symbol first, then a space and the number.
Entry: mm 8.4
